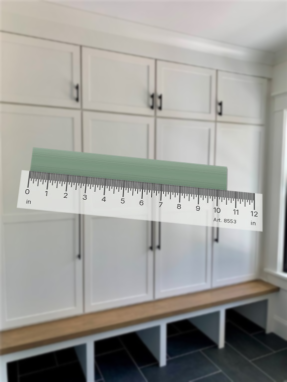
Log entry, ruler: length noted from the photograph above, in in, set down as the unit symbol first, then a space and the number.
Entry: in 10.5
